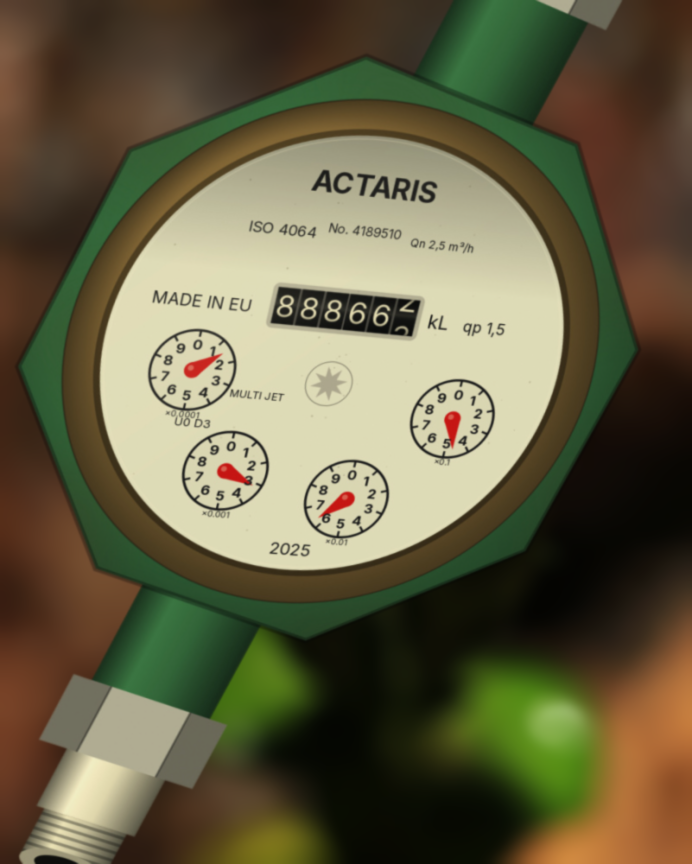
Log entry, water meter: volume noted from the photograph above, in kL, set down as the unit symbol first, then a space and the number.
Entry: kL 888662.4631
